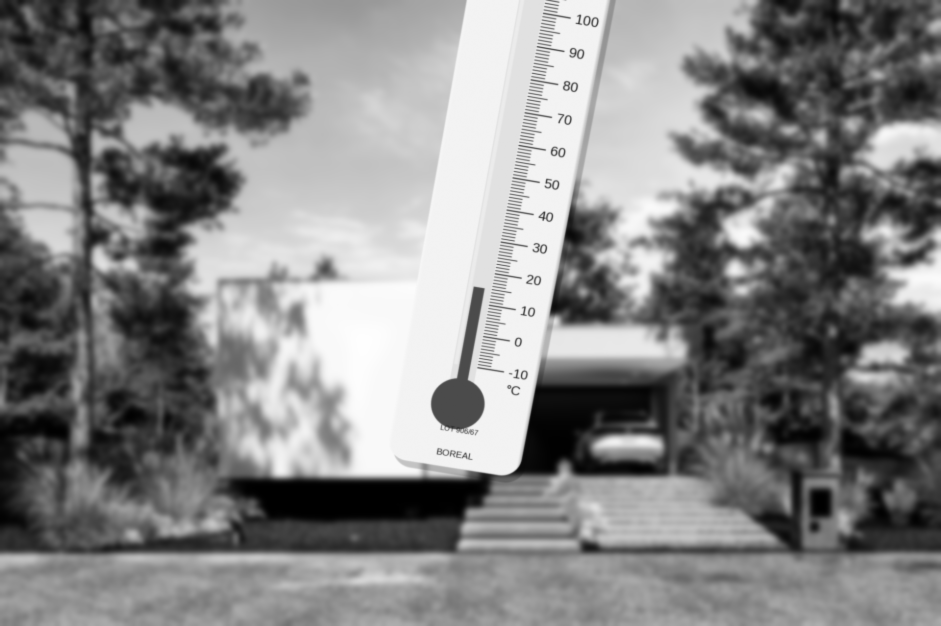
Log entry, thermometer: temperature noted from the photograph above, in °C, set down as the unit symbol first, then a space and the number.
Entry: °C 15
